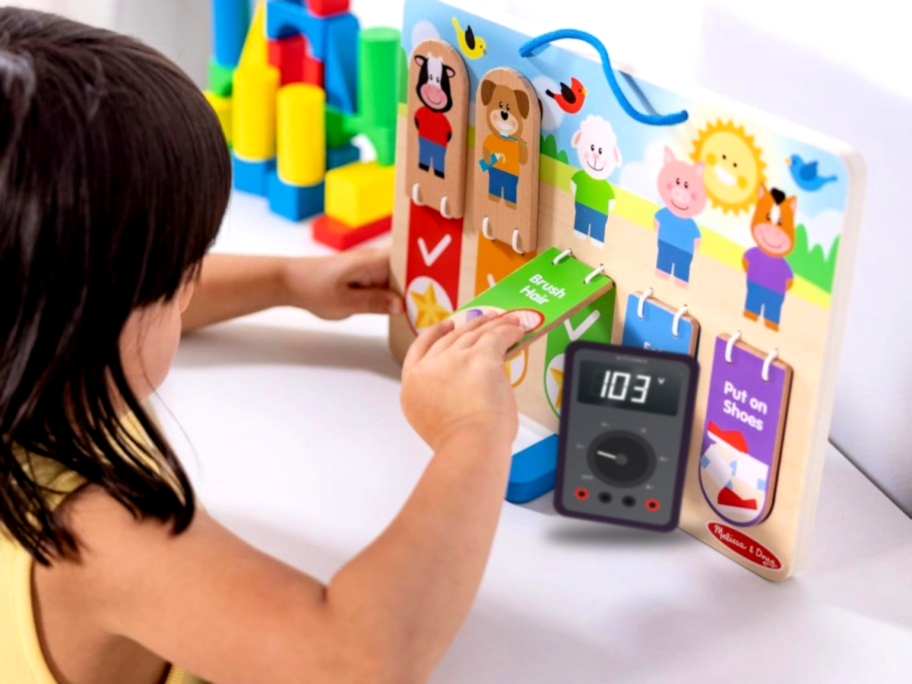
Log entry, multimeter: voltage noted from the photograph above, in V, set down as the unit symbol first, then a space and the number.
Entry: V 103
